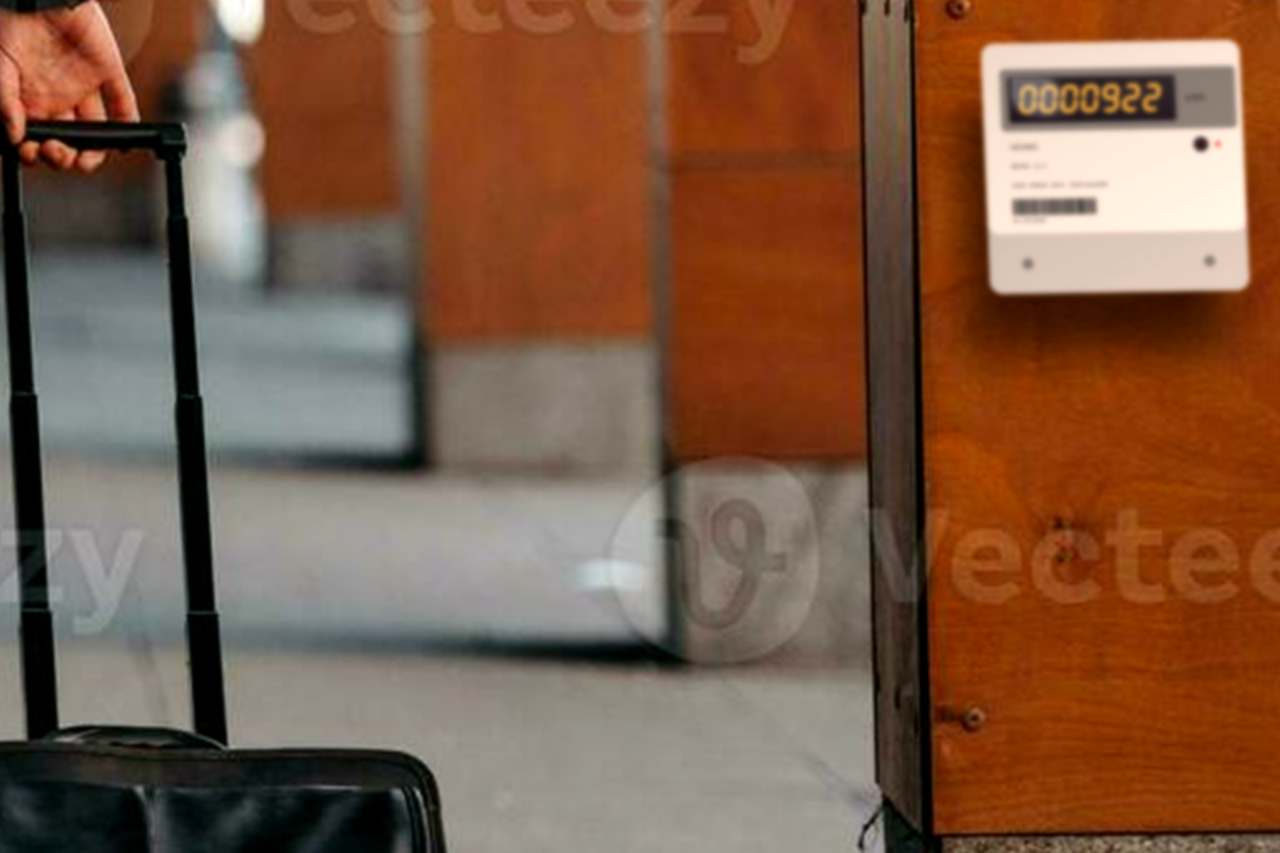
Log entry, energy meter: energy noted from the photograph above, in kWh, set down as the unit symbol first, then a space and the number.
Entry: kWh 922
